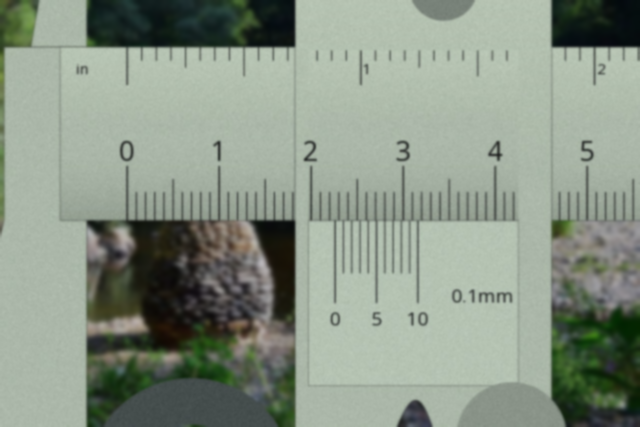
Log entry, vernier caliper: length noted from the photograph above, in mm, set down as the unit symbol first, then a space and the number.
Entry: mm 22.6
